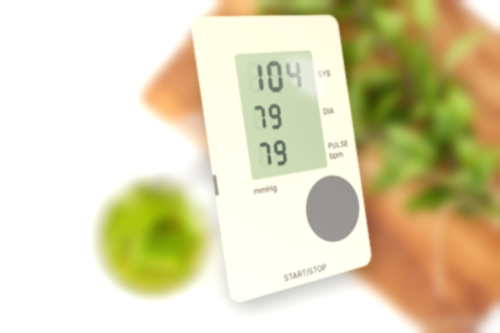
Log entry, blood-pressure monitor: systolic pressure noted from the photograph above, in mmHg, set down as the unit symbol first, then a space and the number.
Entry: mmHg 104
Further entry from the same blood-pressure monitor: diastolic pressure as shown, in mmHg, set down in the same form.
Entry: mmHg 79
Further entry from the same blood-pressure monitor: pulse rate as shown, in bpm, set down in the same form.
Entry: bpm 79
